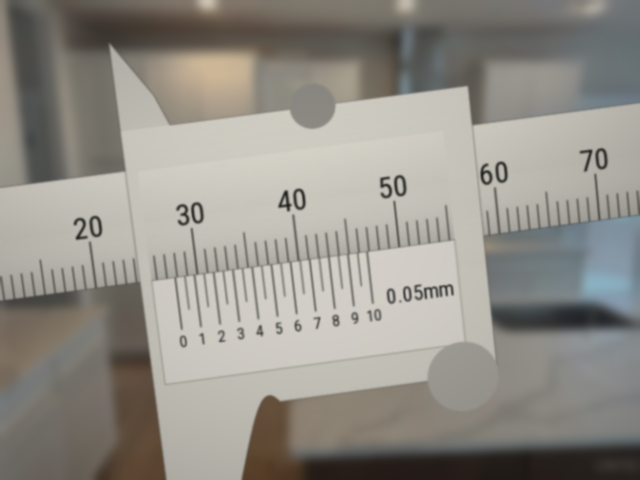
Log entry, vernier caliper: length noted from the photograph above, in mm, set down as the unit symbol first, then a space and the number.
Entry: mm 27.8
